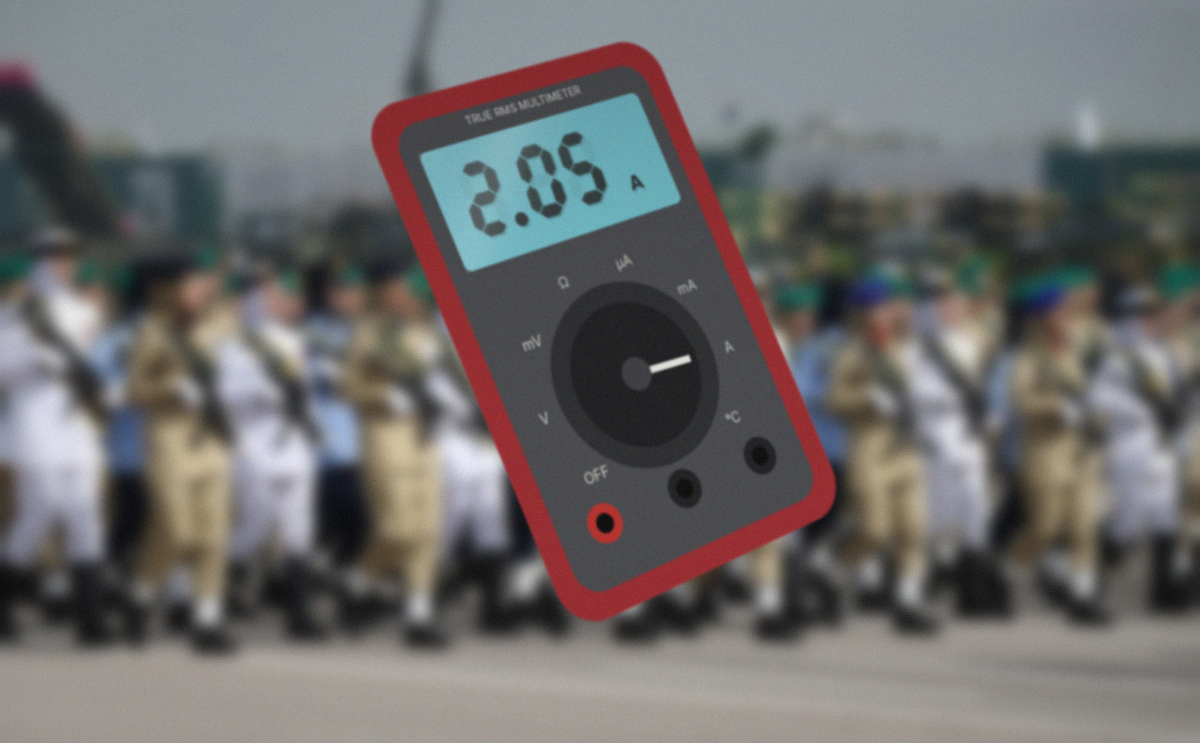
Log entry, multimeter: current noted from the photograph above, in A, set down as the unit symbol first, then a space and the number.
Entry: A 2.05
